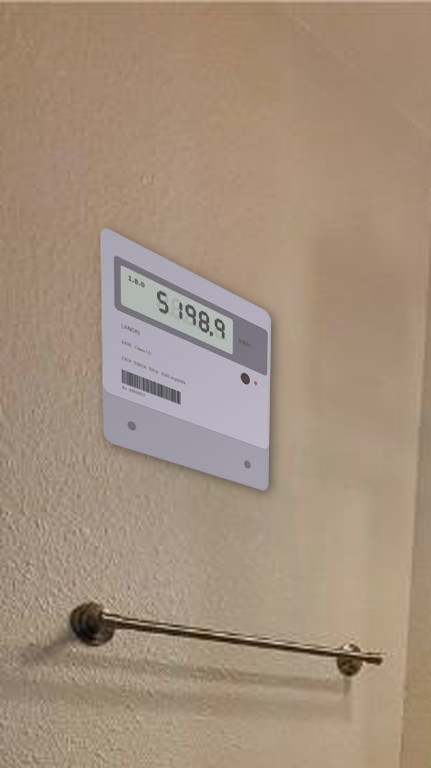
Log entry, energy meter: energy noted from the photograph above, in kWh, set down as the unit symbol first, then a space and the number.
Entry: kWh 5198.9
